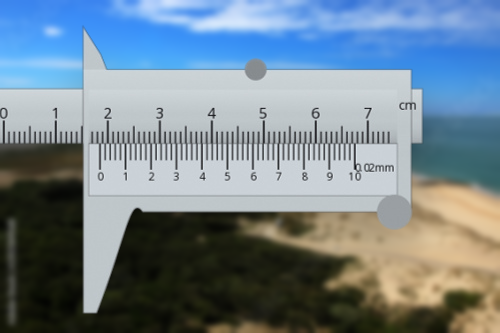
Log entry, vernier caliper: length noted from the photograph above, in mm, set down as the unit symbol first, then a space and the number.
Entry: mm 18.5
